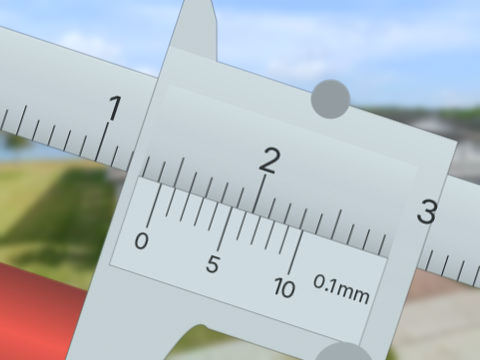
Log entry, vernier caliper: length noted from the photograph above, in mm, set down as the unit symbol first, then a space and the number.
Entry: mm 14.2
